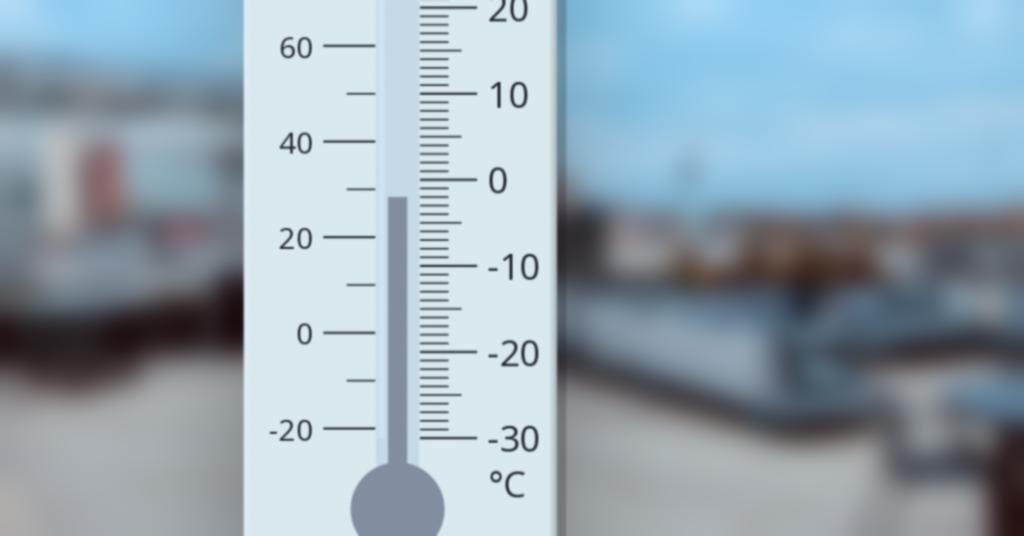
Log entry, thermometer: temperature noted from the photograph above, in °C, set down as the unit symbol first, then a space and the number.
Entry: °C -2
